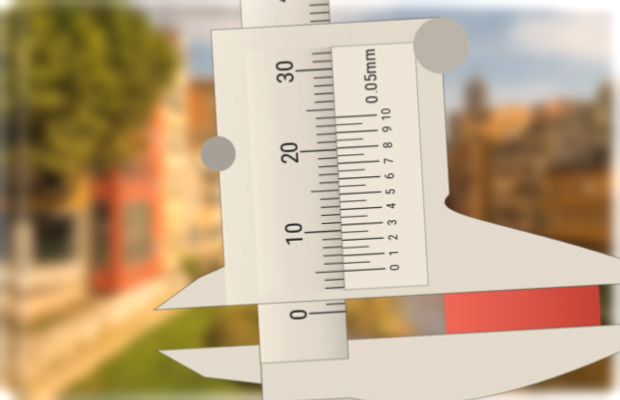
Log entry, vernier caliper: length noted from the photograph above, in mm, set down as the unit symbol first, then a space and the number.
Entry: mm 5.0
